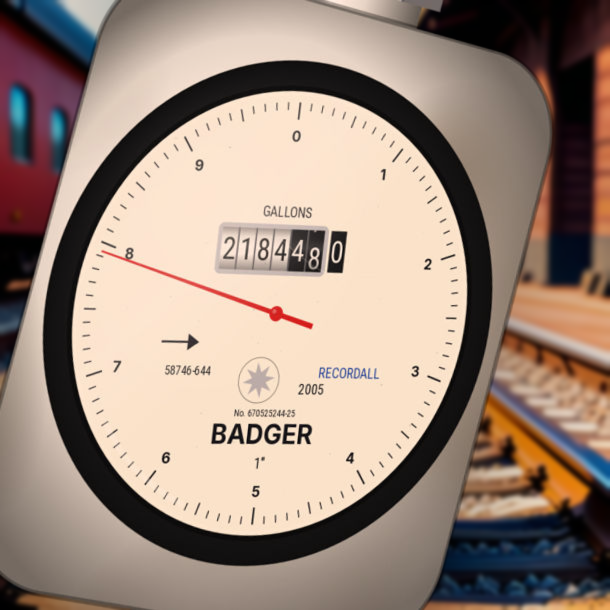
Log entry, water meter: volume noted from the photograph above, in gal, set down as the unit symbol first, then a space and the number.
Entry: gal 2184477.9
